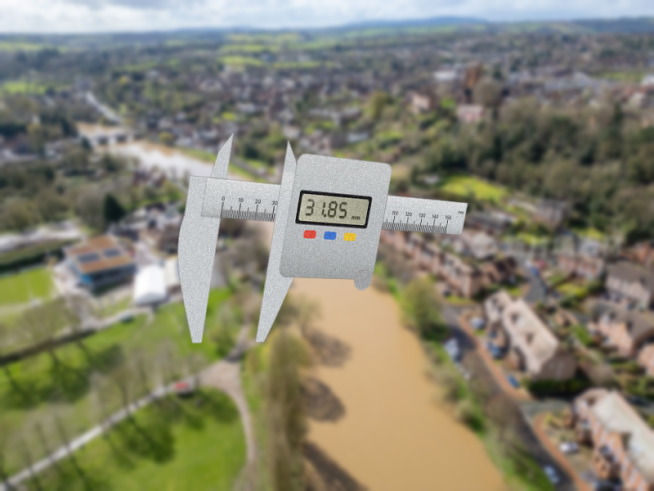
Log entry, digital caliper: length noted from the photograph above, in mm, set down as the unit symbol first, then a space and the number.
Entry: mm 31.85
